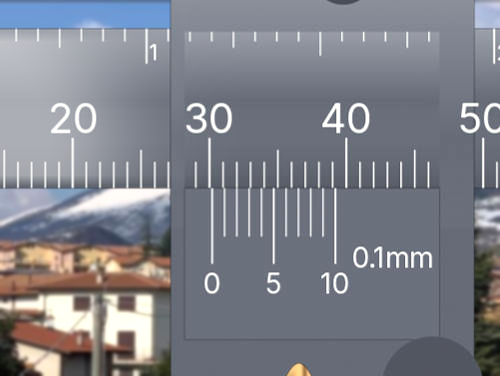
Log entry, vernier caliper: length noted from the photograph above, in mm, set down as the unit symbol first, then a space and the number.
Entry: mm 30.2
